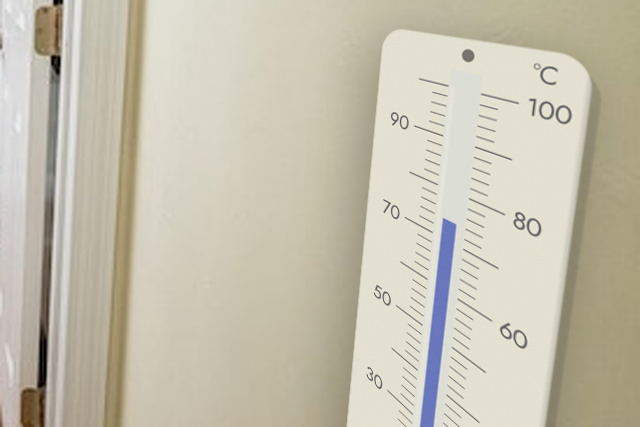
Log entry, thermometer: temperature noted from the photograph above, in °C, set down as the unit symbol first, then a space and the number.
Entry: °C 74
